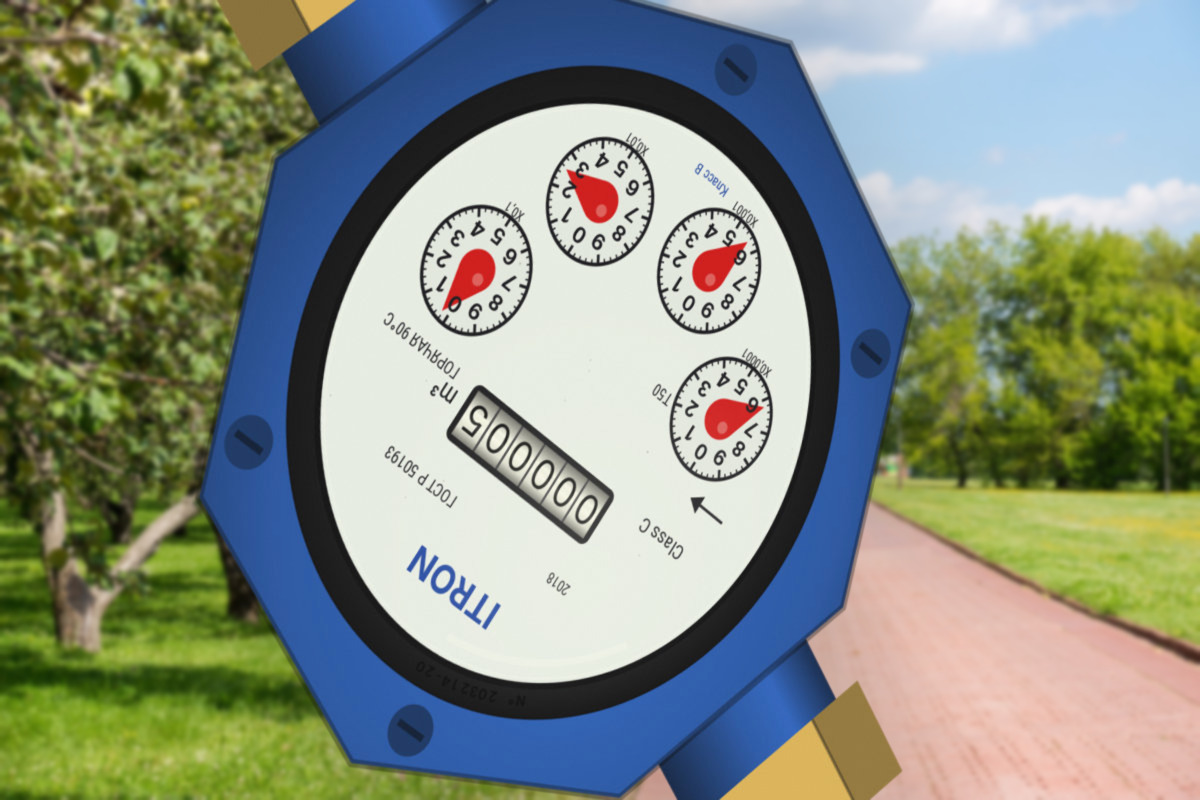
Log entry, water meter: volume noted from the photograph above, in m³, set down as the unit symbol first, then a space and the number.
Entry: m³ 5.0256
